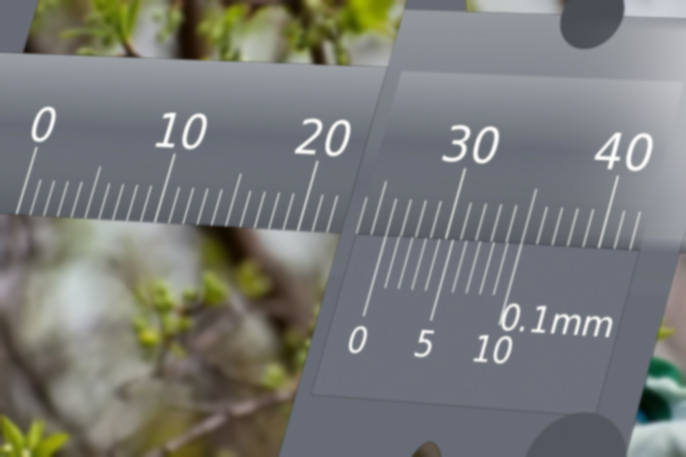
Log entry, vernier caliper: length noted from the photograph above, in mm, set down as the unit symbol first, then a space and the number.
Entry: mm 26.0
